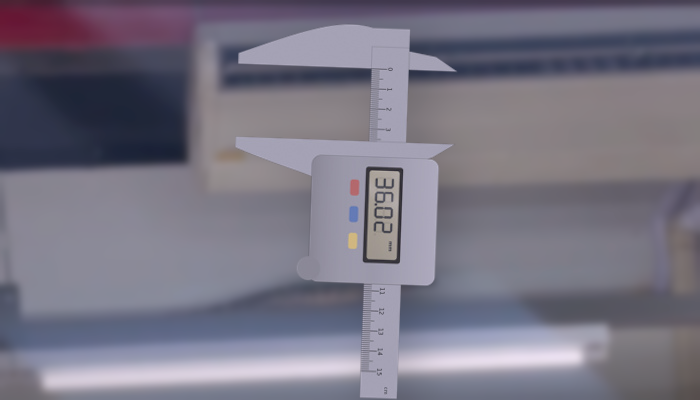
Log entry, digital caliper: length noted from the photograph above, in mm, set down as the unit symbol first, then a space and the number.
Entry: mm 36.02
